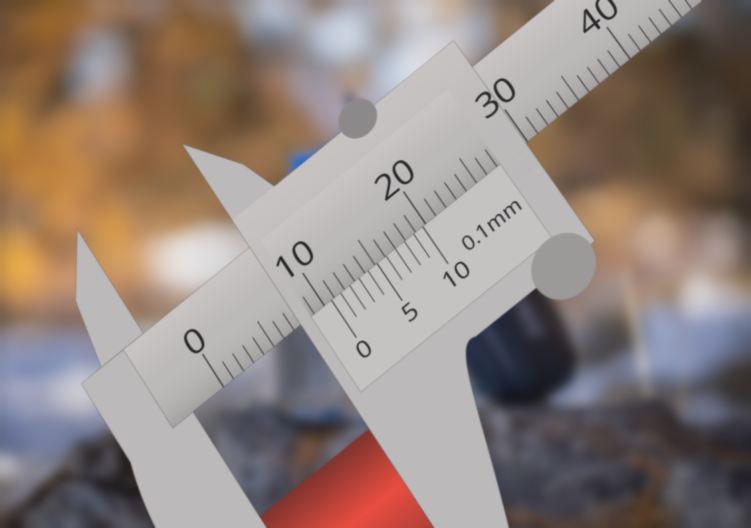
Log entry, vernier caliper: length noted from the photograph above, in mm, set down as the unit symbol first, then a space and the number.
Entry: mm 10.7
